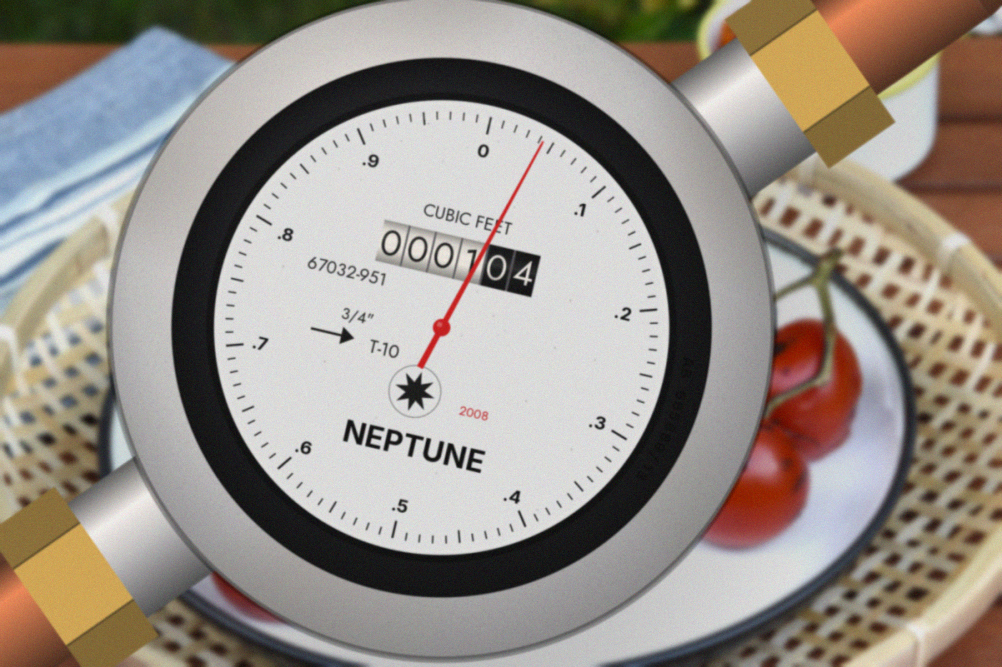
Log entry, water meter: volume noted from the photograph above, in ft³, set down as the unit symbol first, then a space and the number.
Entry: ft³ 104.04
